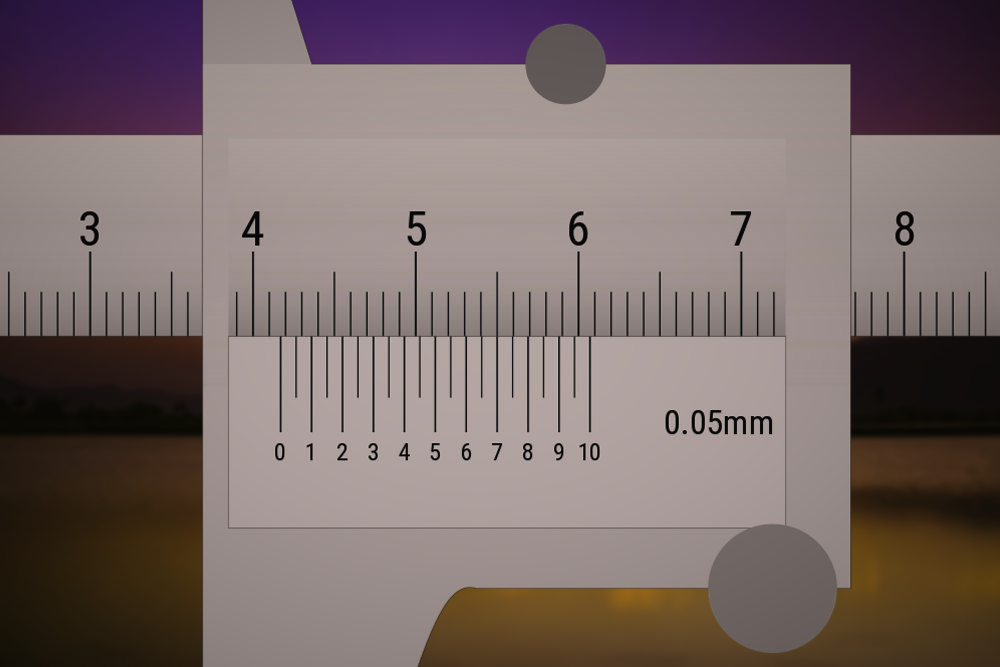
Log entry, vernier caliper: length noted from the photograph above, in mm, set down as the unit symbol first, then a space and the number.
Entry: mm 41.7
